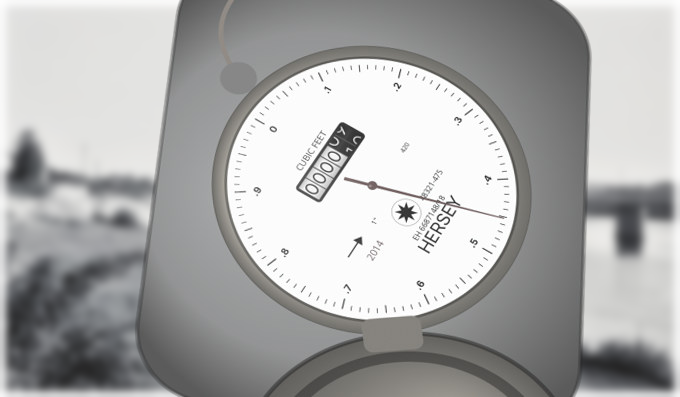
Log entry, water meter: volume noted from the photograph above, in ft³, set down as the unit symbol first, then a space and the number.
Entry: ft³ 9.45
